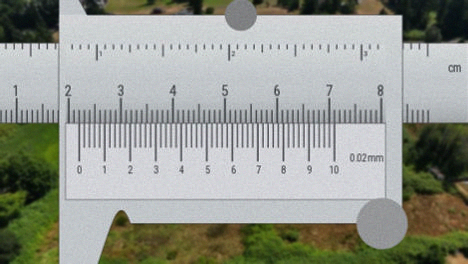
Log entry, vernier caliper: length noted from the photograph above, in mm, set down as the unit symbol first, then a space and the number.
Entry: mm 22.0
